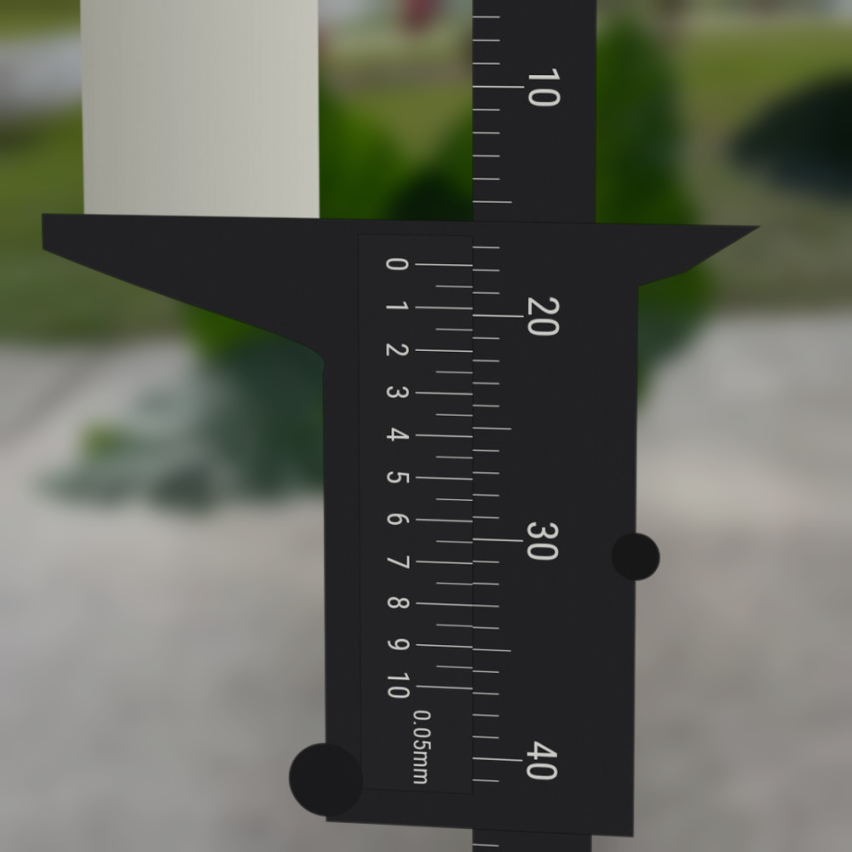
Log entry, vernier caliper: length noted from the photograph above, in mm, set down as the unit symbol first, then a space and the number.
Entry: mm 17.80
